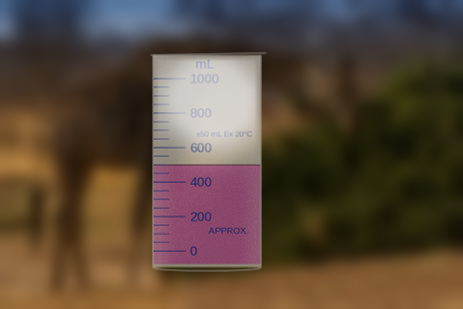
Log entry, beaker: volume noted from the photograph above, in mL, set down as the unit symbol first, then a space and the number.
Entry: mL 500
